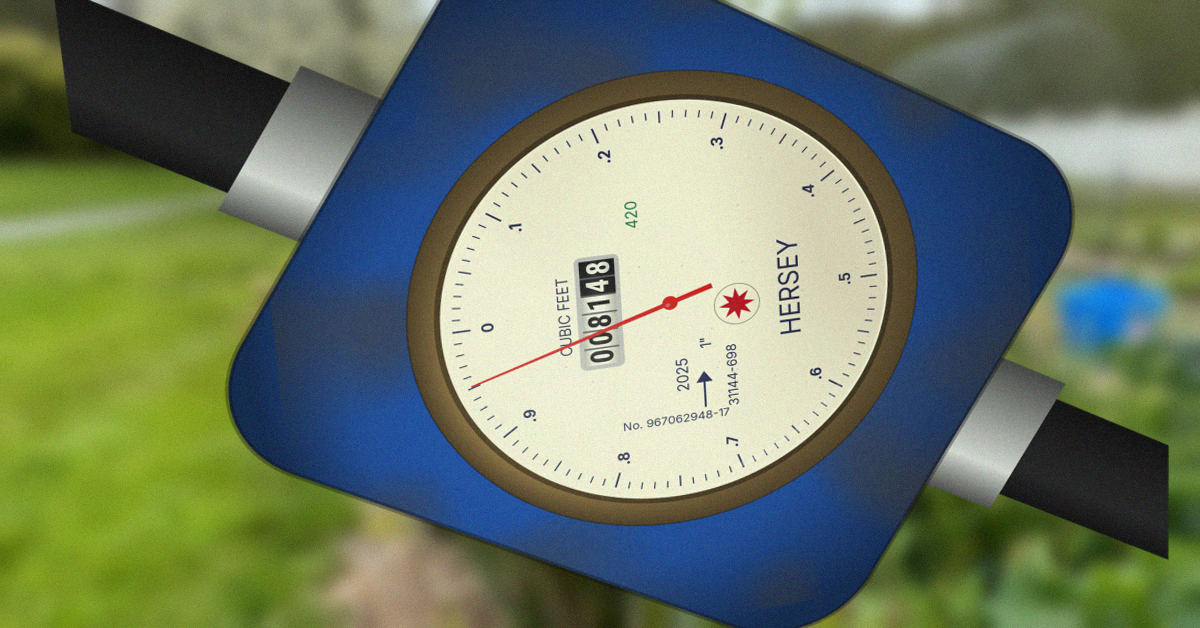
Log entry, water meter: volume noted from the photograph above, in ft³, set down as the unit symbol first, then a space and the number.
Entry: ft³ 8147.95
